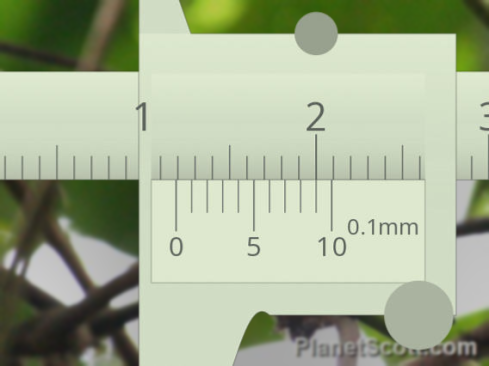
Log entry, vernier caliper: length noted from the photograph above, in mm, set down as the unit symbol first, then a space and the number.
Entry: mm 11.9
